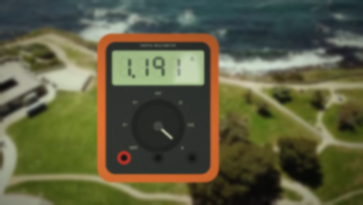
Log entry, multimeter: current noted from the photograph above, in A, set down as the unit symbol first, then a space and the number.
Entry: A 1.191
